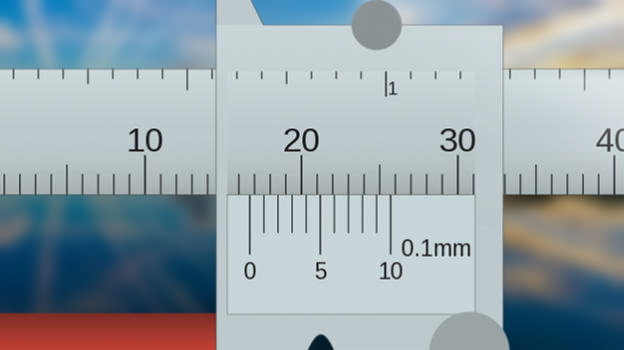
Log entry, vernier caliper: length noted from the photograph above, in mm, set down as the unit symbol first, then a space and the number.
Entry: mm 16.7
